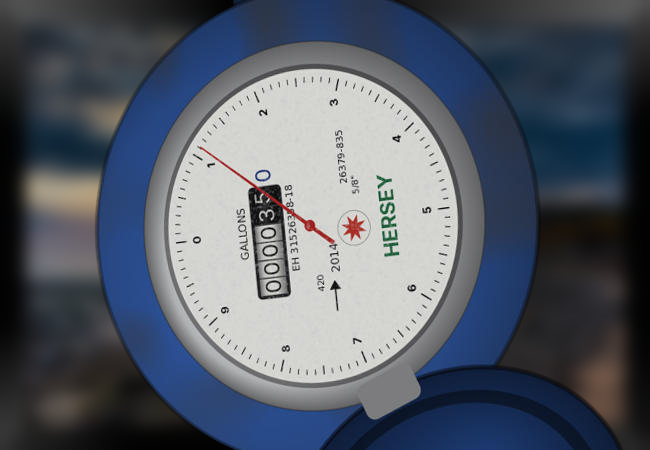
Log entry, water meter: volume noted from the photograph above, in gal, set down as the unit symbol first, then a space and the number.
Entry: gal 351.1
